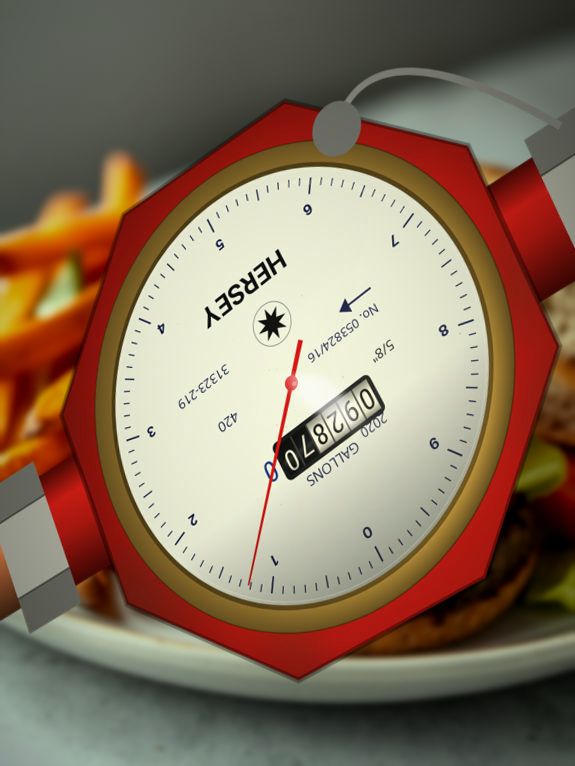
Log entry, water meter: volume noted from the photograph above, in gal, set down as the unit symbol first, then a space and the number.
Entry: gal 928701.2
